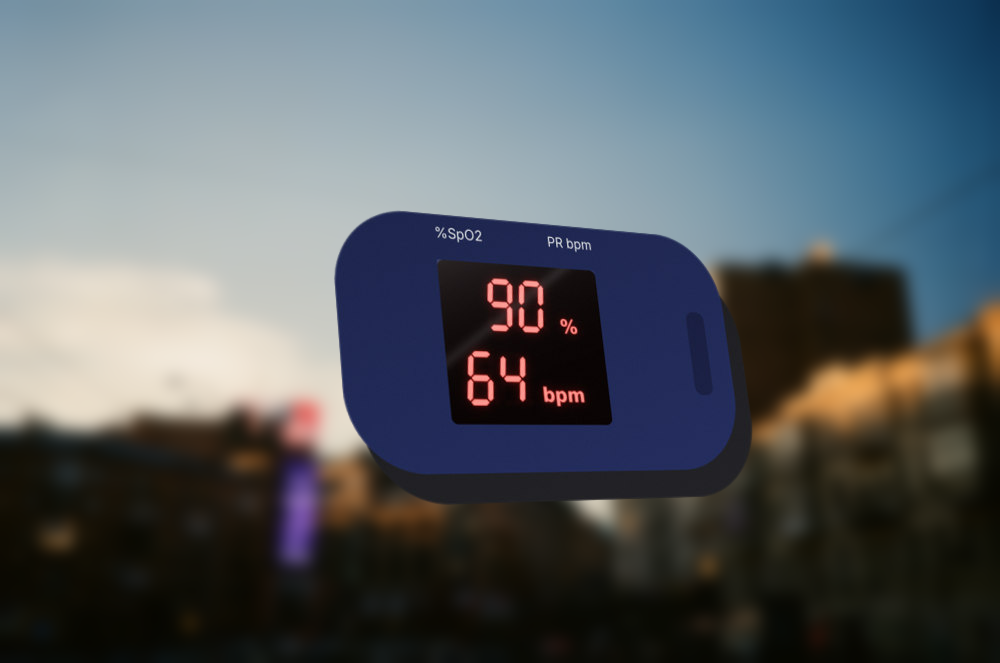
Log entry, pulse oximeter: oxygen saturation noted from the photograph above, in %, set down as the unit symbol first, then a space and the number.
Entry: % 90
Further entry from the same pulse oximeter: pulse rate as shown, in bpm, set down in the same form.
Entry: bpm 64
